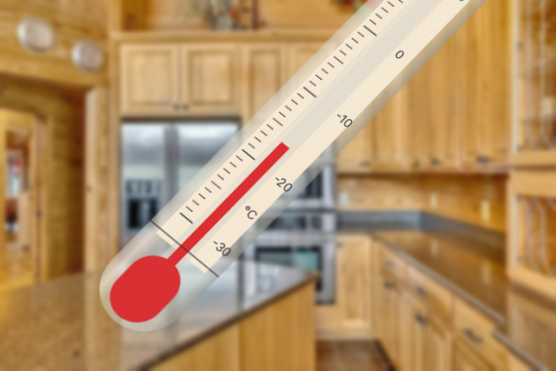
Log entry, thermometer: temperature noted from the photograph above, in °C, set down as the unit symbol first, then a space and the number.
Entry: °C -16.5
